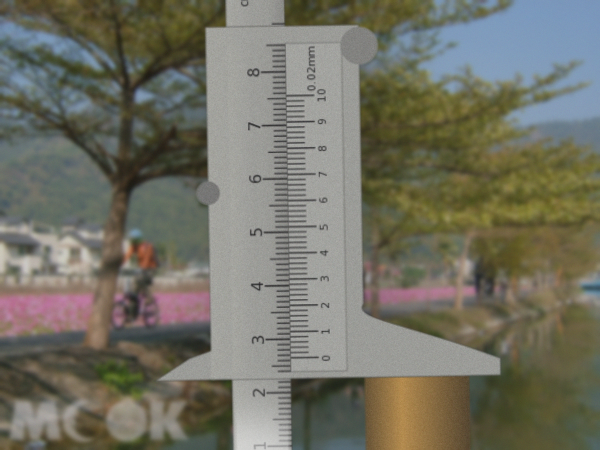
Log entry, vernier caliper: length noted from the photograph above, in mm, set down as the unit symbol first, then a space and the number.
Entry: mm 26.5
